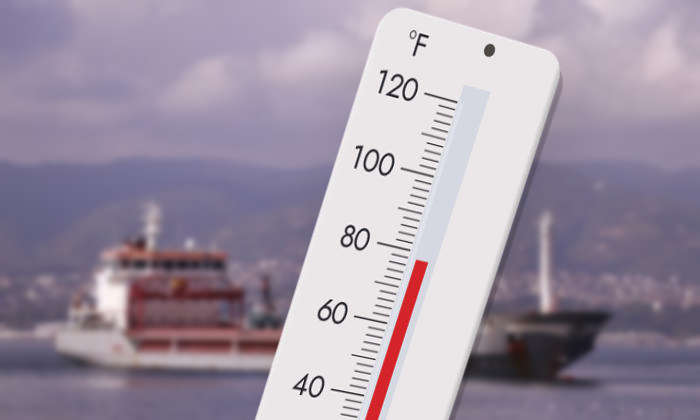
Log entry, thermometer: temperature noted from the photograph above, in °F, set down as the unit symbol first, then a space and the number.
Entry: °F 78
